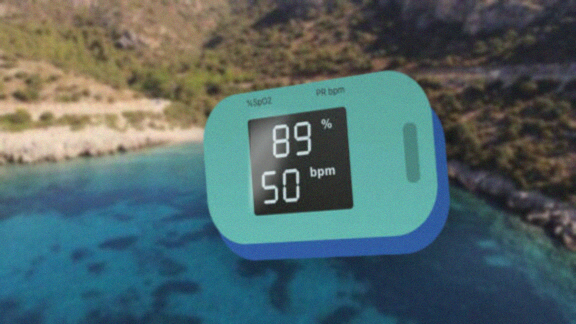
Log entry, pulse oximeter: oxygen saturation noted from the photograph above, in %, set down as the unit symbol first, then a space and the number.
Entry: % 89
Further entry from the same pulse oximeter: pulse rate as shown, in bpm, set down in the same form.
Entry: bpm 50
